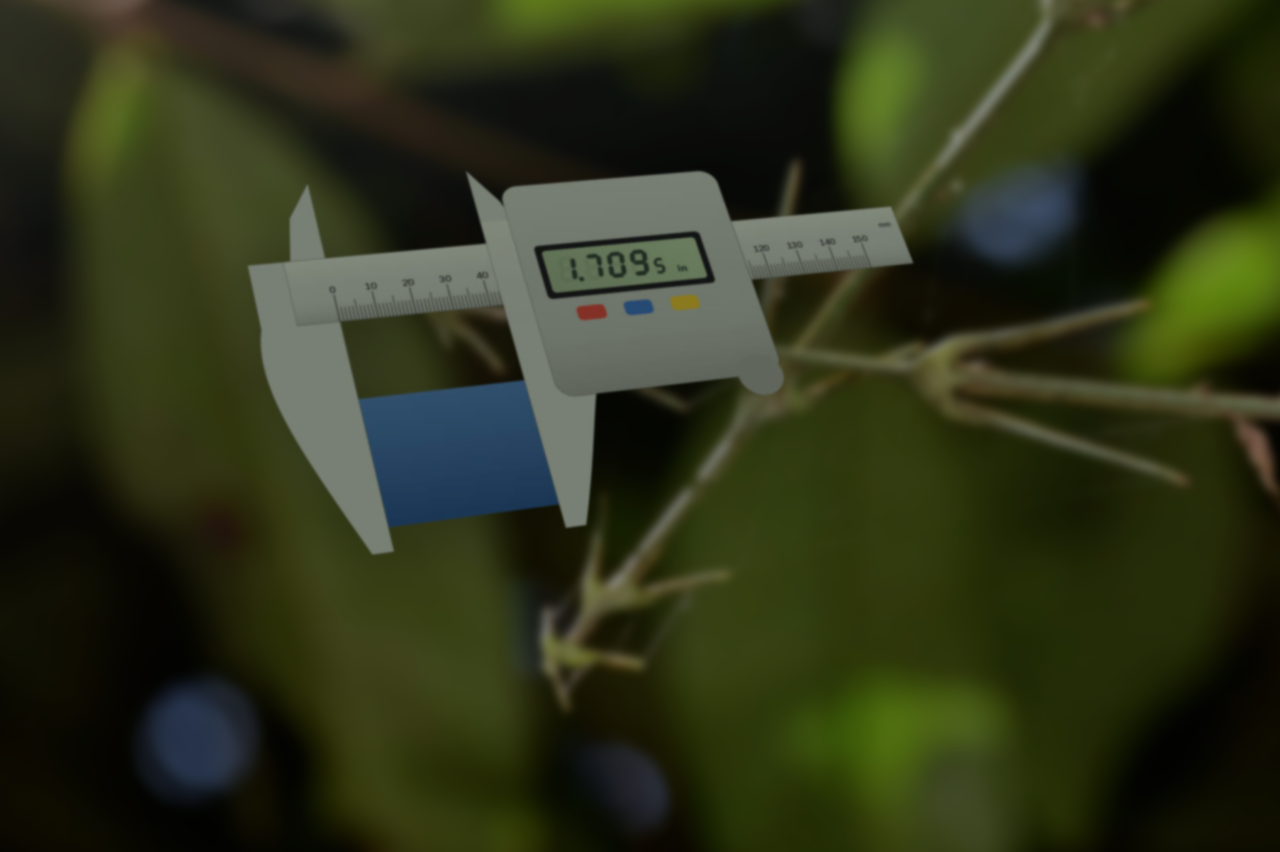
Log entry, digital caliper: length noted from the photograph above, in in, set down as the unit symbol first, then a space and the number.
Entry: in 1.7095
